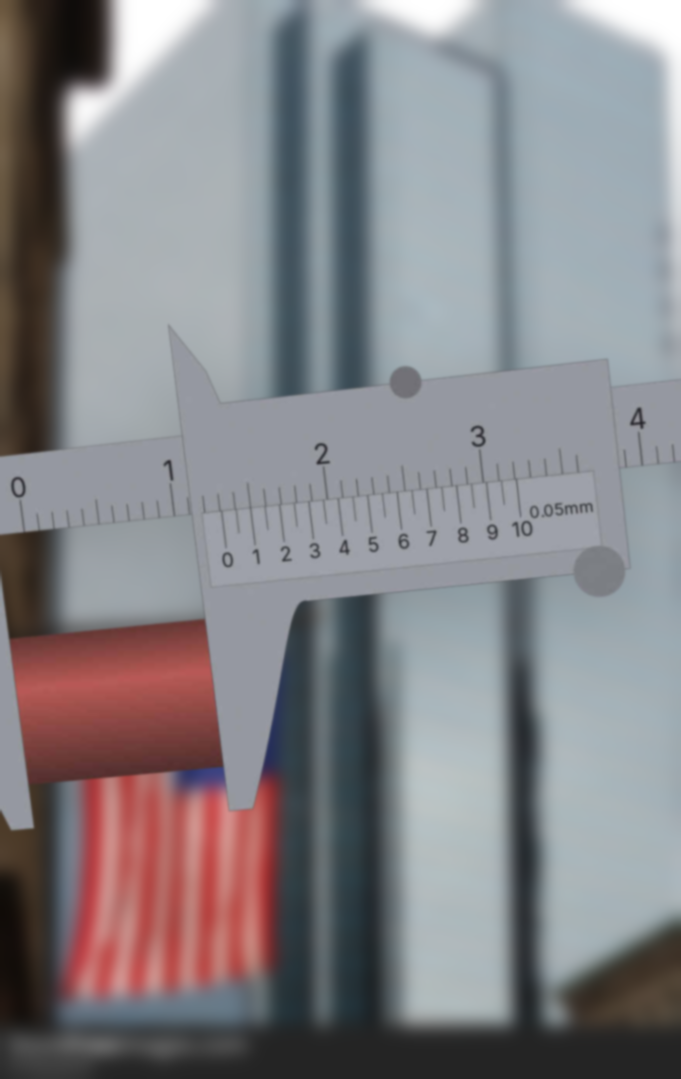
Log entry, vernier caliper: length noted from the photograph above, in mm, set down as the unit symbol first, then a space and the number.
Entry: mm 13.1
